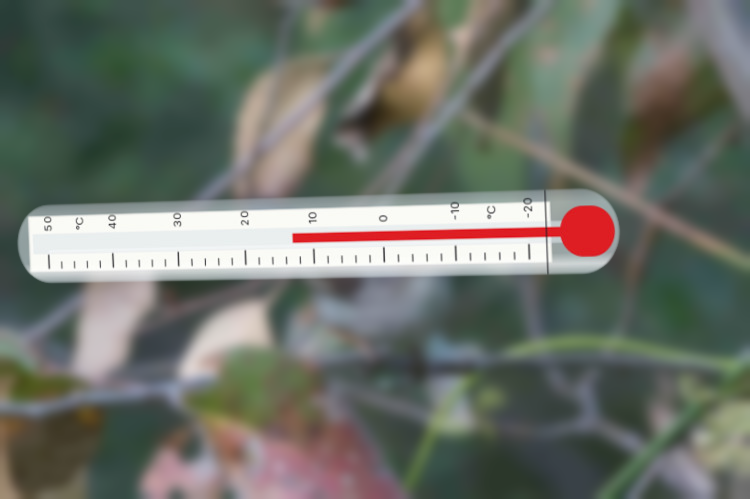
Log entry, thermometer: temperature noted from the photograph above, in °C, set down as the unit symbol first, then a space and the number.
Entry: °C 13
